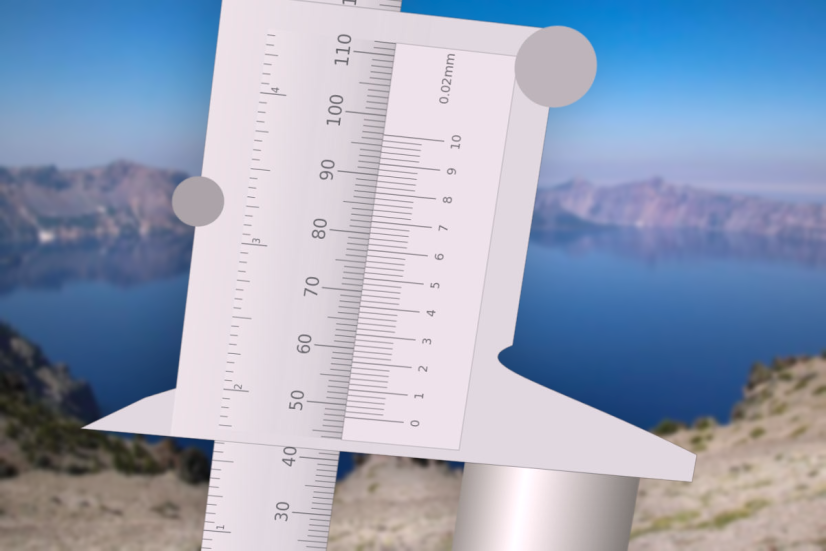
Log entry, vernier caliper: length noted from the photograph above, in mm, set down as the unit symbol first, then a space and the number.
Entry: mm 47.8
